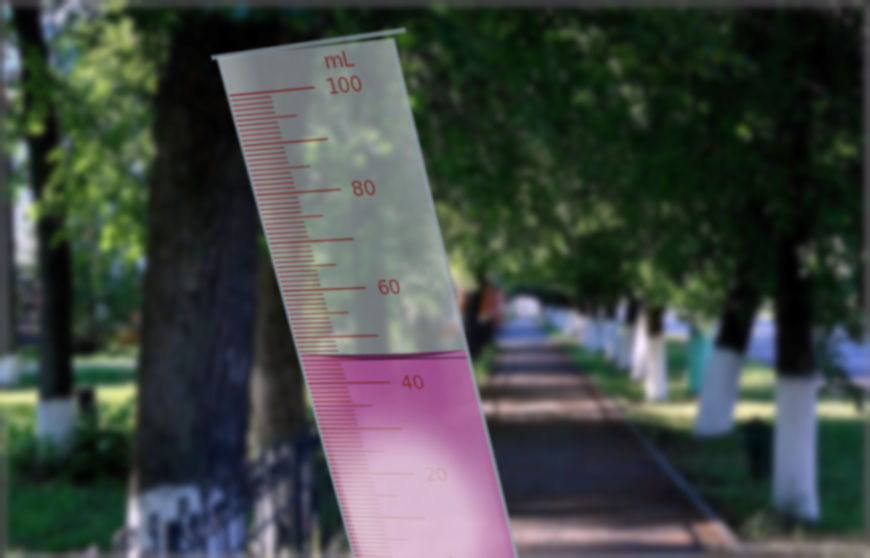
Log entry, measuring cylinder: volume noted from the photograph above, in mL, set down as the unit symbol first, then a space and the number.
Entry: mL 45
